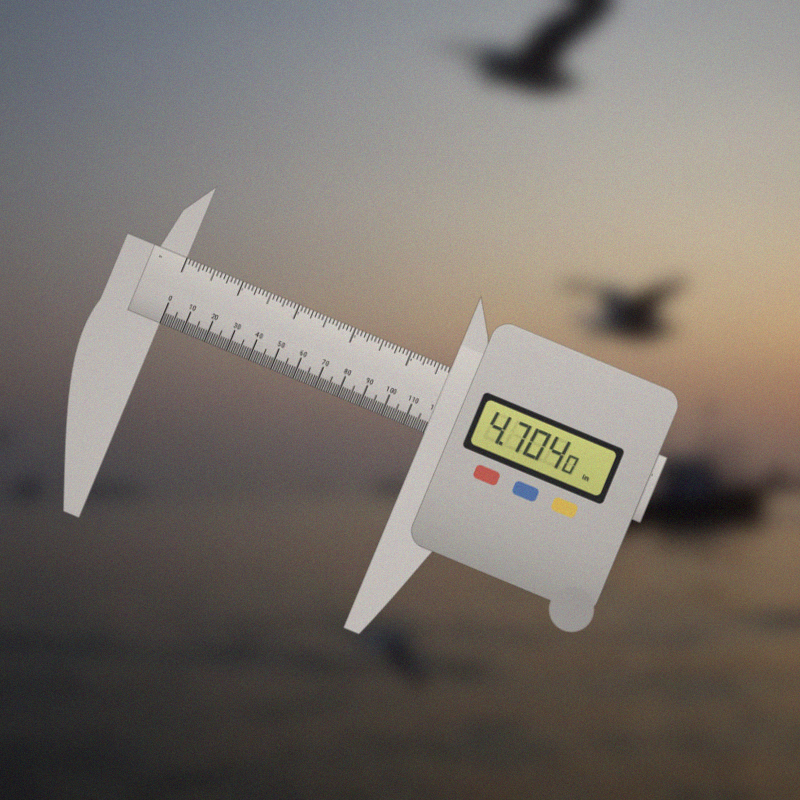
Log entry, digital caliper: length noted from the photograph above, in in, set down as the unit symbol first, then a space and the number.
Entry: in 4.7040
